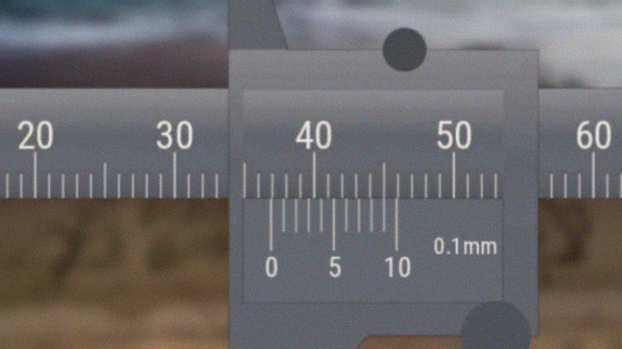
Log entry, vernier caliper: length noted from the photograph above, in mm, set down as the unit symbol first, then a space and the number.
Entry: mm 36.9
